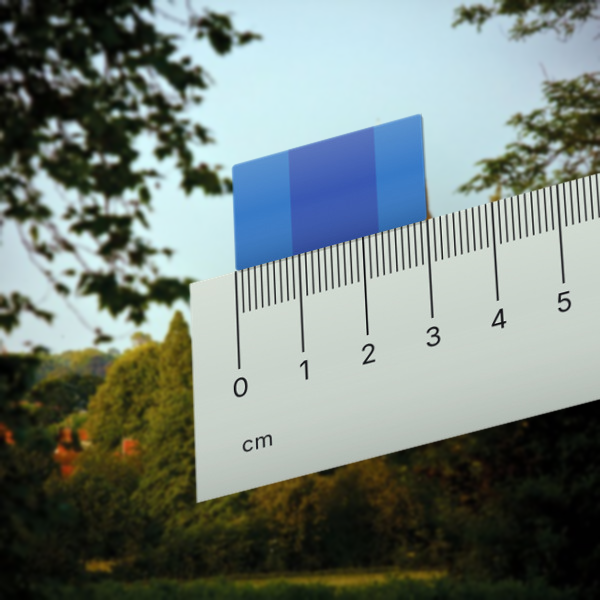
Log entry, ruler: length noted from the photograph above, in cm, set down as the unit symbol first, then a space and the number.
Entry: cm 3
